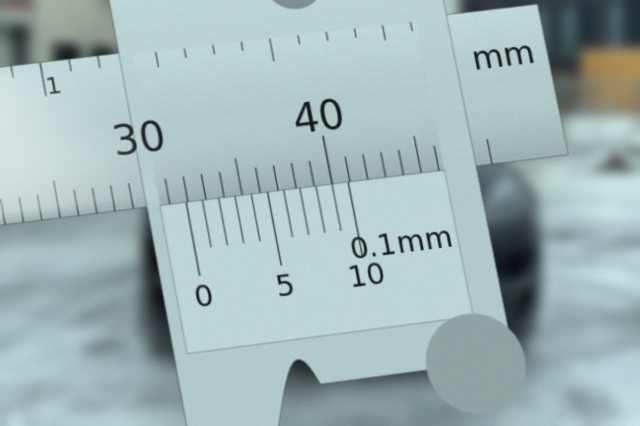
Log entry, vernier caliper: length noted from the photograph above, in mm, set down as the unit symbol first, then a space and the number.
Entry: mm 31.9
